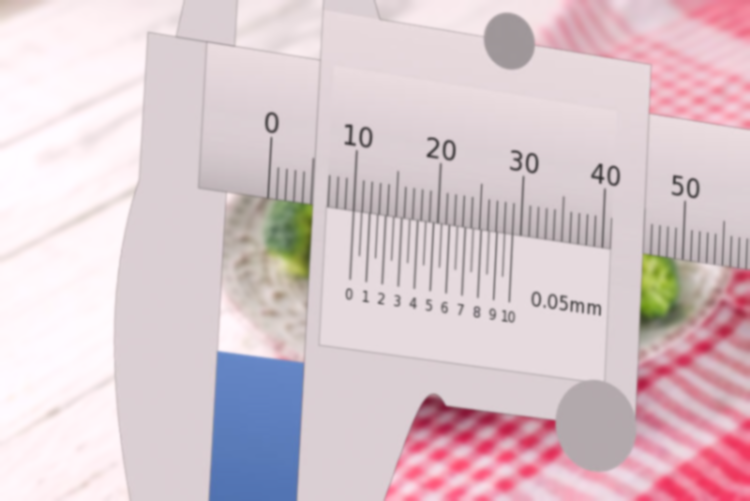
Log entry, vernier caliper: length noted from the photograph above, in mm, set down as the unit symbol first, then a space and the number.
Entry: mm 10.0
